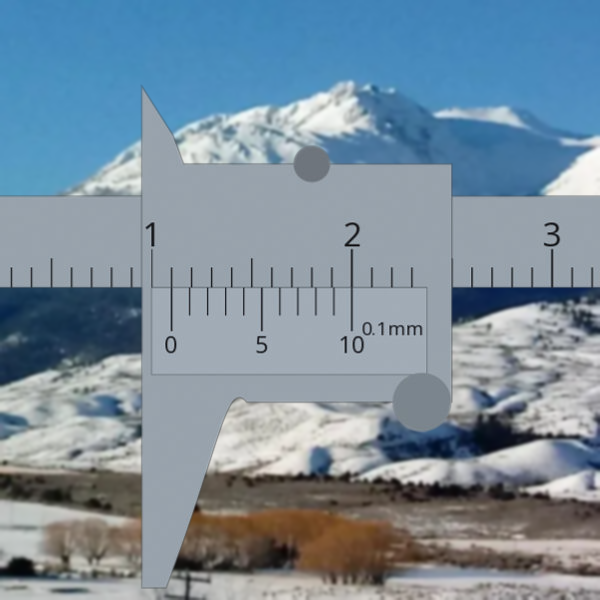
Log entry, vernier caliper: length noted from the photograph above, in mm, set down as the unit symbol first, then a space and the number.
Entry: mm 11.0
